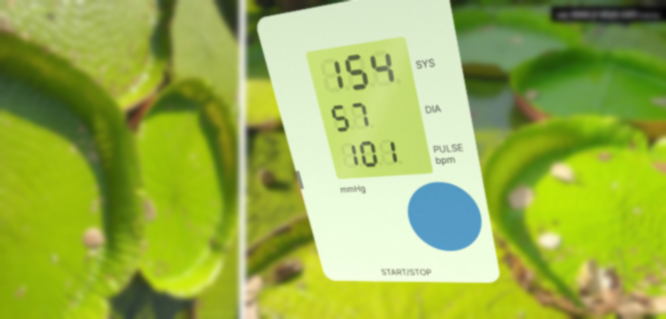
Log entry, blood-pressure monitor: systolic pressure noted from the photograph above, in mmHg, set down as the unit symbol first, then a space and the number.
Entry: mmHg 154
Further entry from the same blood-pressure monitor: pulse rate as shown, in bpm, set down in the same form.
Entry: bpm 101
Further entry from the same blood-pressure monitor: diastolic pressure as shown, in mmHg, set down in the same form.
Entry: mmHg 57
